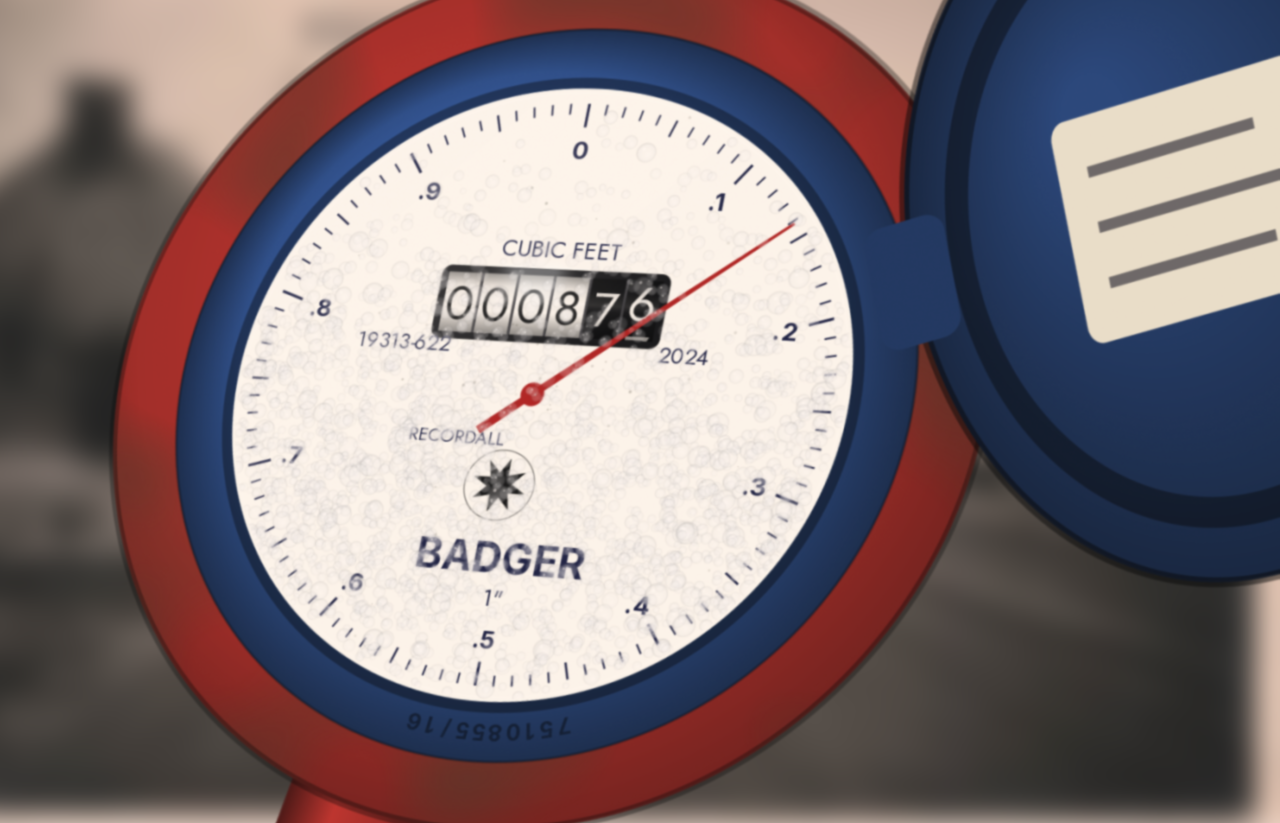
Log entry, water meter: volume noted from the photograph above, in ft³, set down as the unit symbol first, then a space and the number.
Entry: ft³ 876.14
